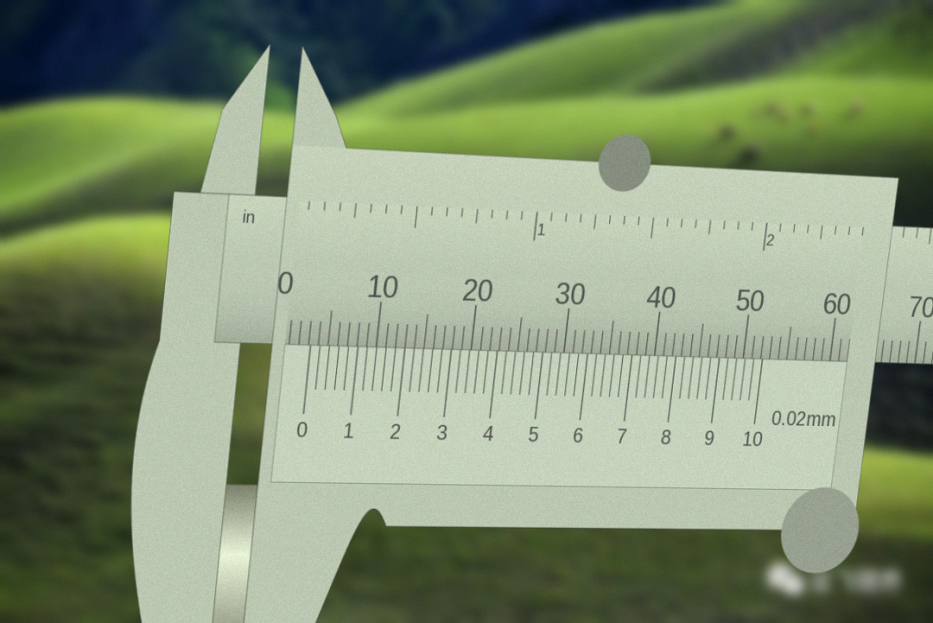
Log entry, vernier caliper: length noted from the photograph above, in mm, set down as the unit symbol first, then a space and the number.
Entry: mm 3.2
